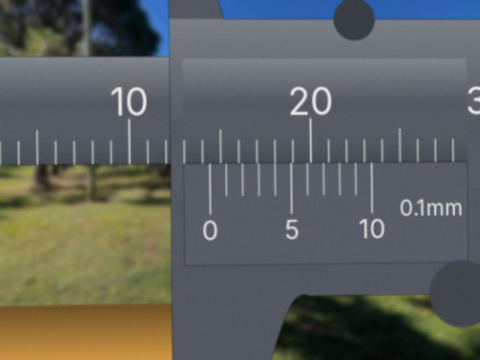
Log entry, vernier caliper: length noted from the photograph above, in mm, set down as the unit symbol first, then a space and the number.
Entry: mm 14.4
